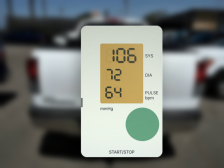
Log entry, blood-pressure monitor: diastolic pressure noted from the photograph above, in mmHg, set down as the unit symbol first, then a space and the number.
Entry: mmHg 72
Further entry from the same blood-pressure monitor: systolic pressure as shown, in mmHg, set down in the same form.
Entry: mmHg 106
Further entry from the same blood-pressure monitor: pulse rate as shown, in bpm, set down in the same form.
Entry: bpm 64
